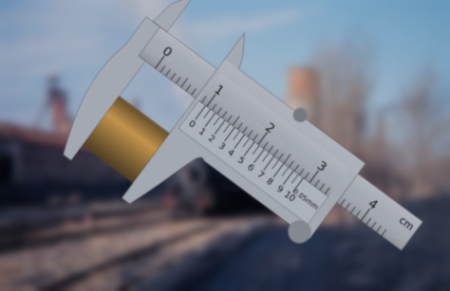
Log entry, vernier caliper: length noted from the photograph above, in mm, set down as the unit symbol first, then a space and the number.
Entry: mm 9.8
